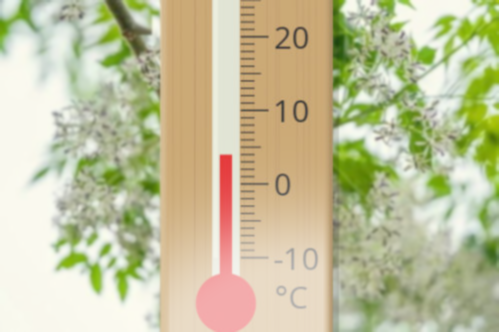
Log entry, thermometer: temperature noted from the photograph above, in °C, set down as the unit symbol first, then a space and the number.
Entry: °C 4
